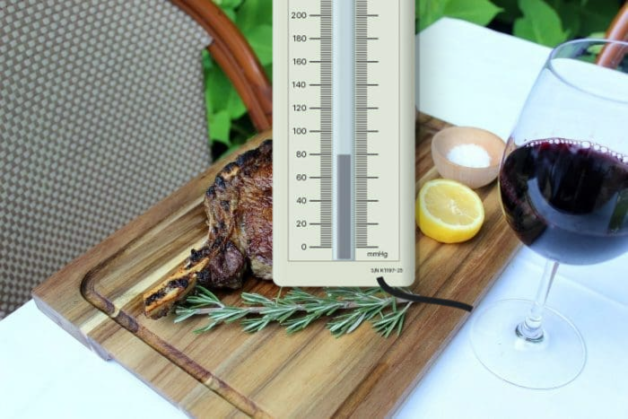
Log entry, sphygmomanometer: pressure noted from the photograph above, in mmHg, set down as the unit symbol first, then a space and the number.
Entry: mmHg 80
